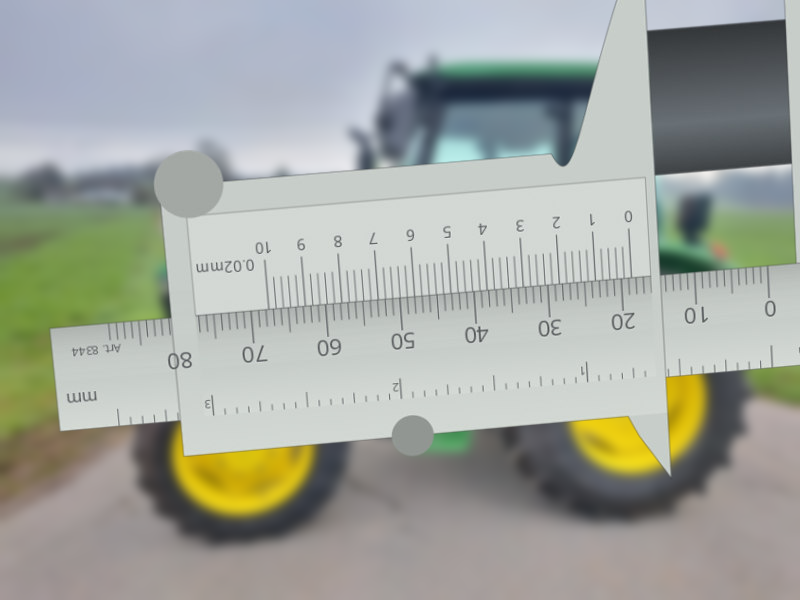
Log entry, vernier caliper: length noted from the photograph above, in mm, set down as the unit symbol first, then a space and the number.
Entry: mm 18.6
